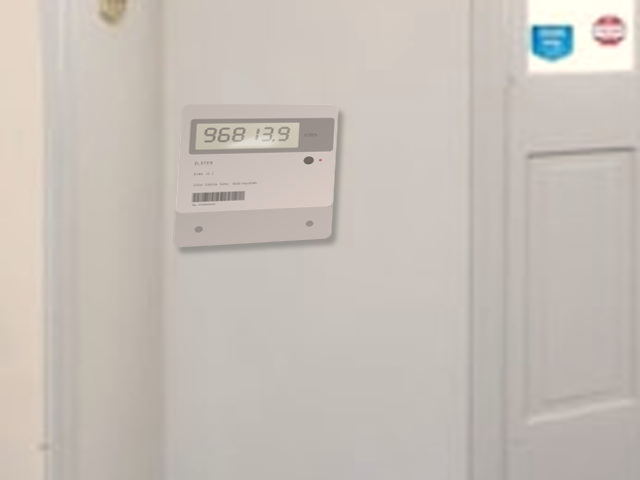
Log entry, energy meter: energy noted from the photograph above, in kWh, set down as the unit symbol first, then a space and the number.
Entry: kWh 96813.9
